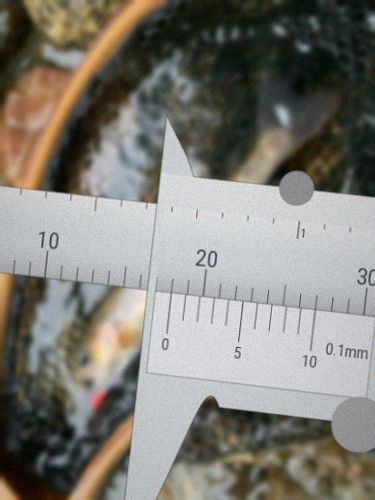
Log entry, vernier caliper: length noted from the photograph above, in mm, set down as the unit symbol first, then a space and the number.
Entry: mm 18.0
